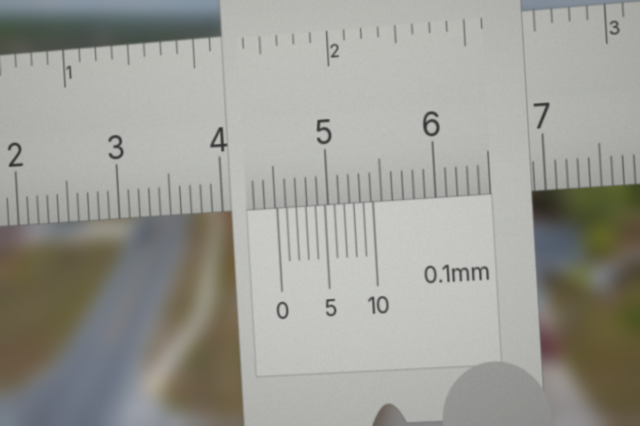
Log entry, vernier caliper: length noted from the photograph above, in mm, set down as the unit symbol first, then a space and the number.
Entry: mm 45.2
